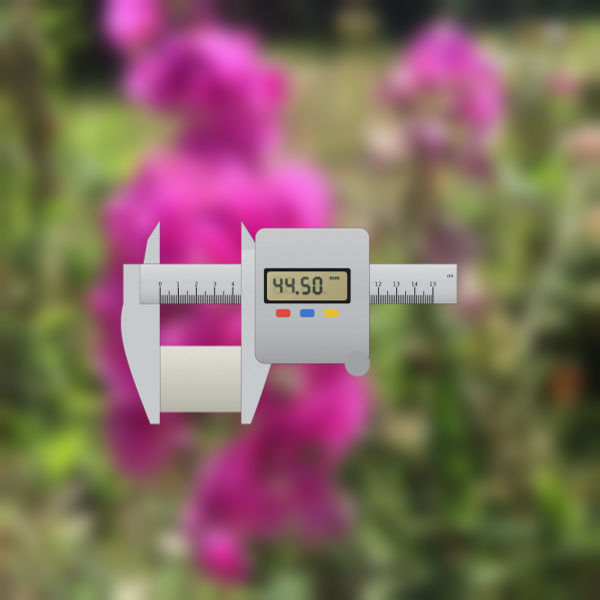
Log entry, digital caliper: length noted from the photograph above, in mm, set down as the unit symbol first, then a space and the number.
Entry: mm 44.50
